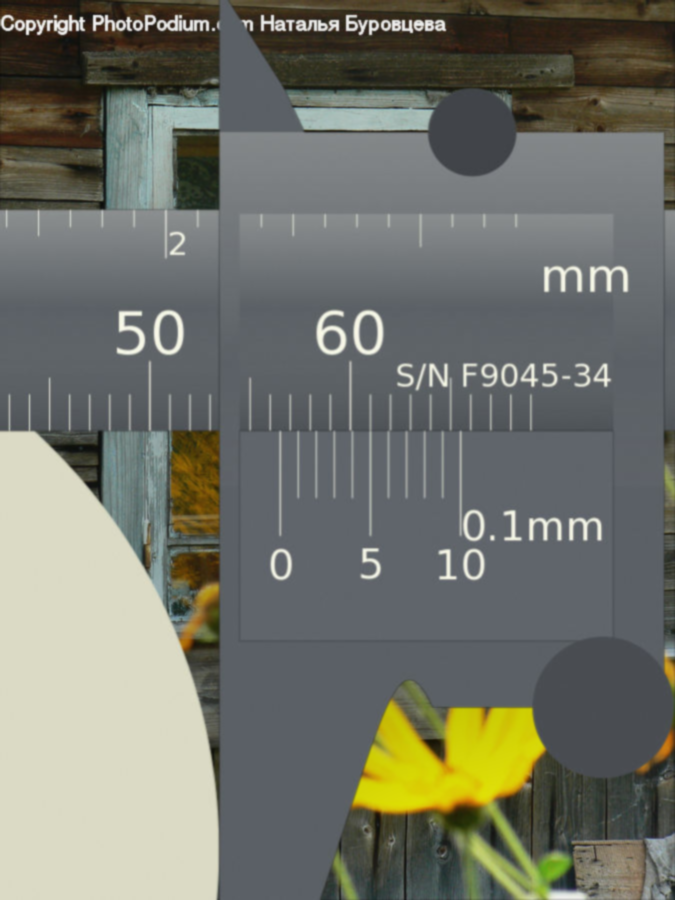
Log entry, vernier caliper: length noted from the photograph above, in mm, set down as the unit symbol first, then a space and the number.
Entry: mm 56.5
